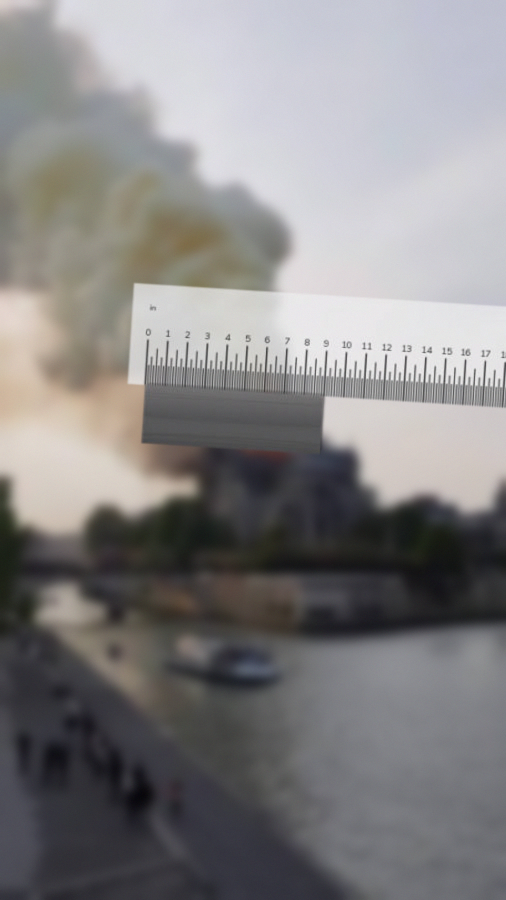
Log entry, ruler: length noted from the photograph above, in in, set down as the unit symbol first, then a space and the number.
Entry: in 9
